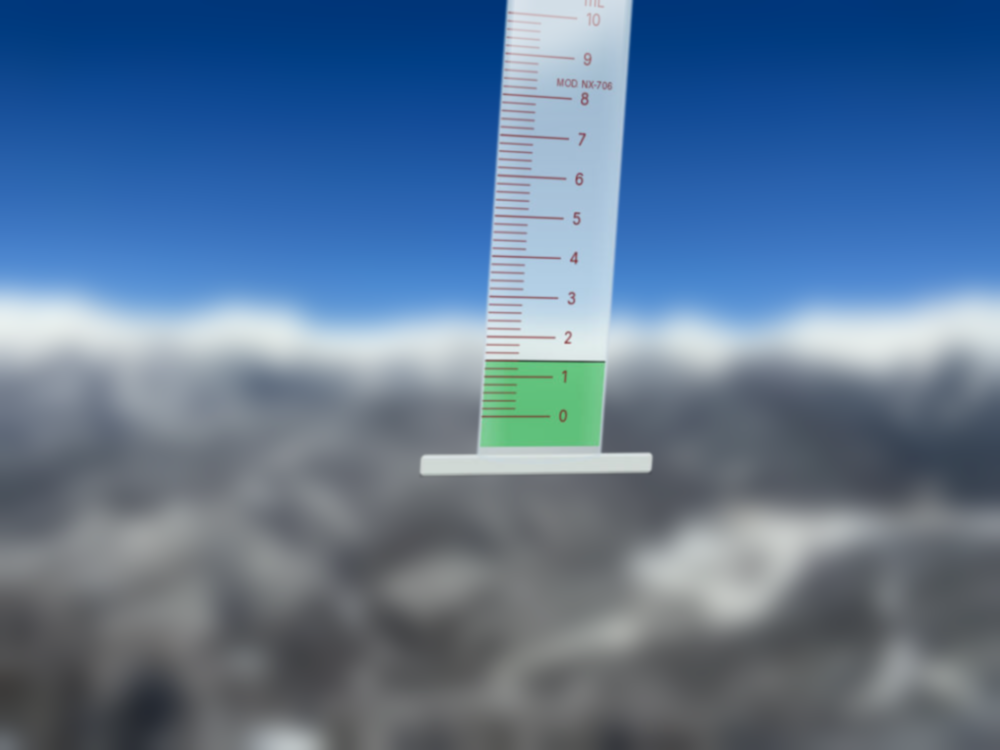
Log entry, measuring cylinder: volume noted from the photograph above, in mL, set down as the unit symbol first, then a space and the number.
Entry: mL 1.4
